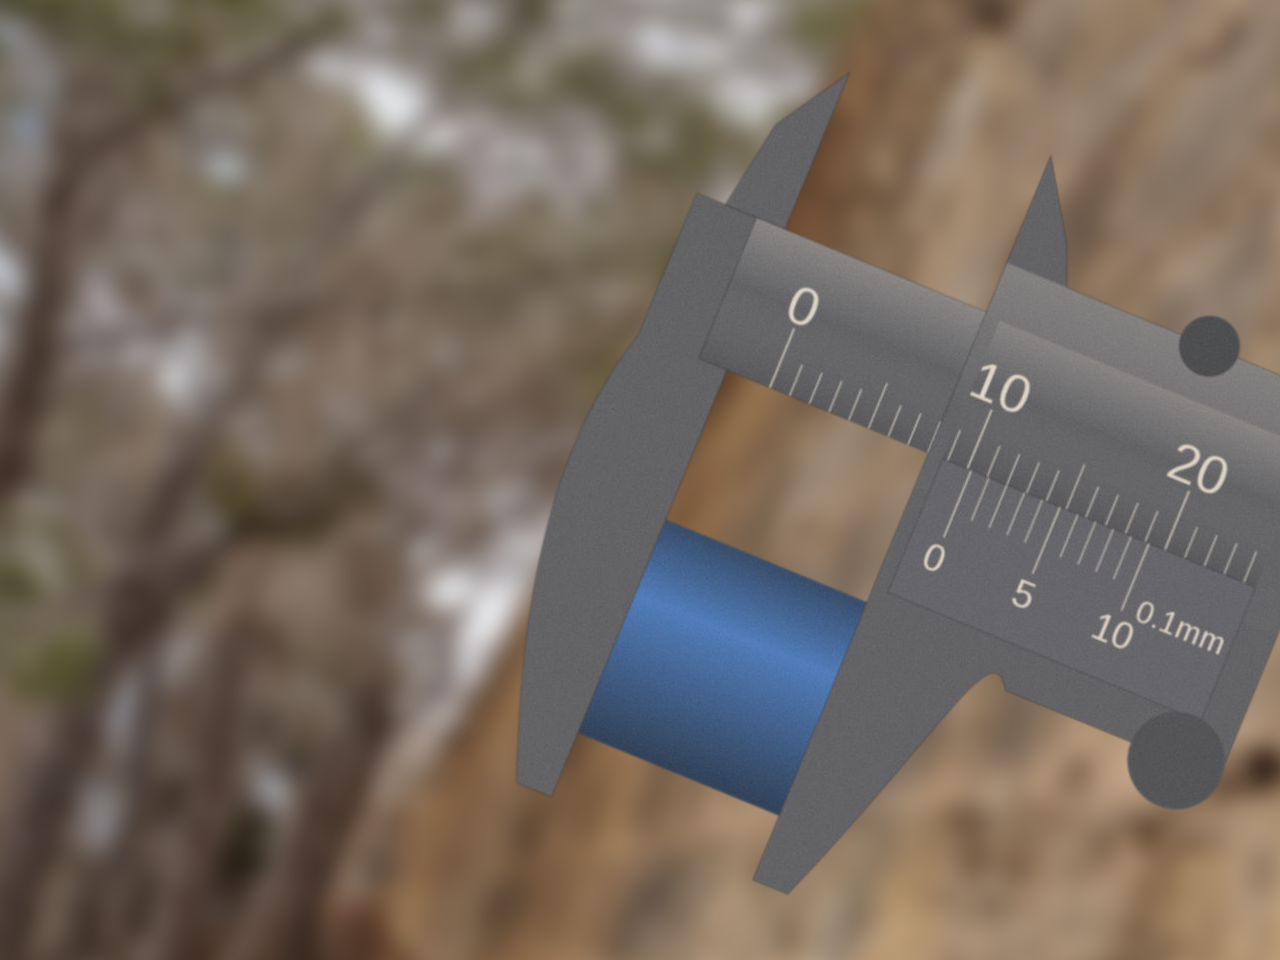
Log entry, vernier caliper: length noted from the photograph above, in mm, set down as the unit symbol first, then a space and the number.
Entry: mm 10.2
